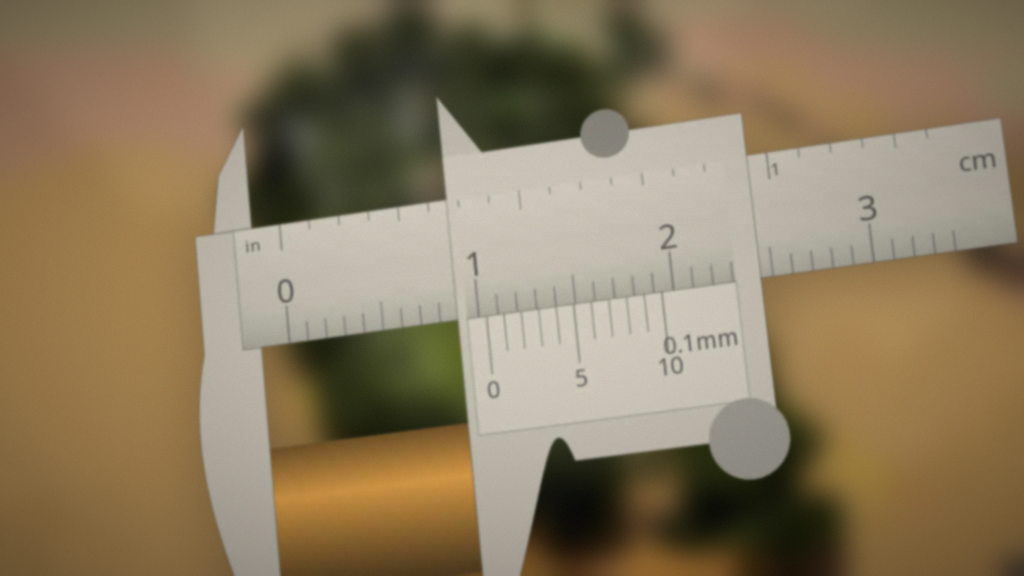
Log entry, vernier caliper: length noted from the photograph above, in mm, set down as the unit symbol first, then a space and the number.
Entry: mm 10.4
